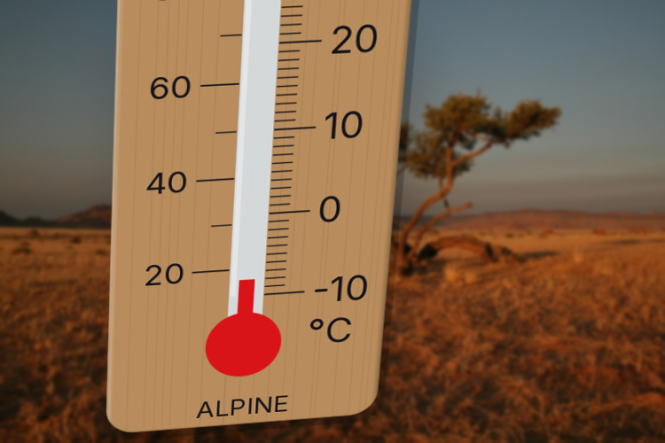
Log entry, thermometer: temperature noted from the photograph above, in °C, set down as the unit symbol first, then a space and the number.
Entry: °C -8
